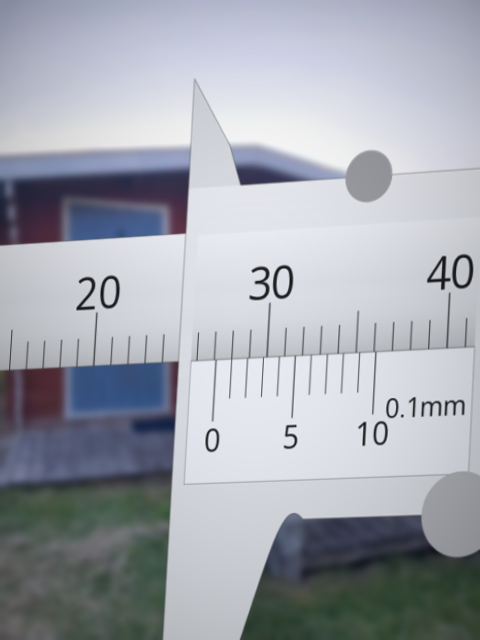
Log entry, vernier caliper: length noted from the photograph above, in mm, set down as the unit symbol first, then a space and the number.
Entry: mm 27.1
